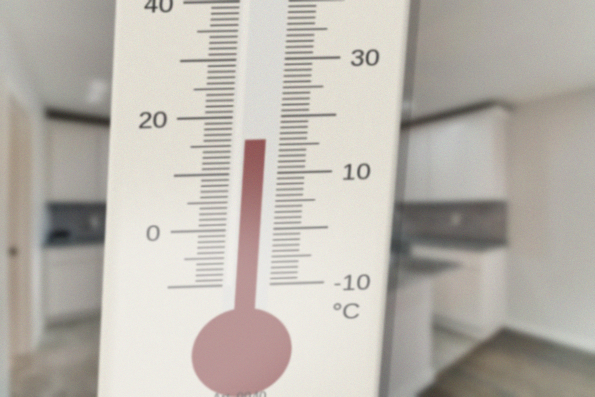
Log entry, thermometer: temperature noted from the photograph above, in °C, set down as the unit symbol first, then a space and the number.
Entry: °C 16
